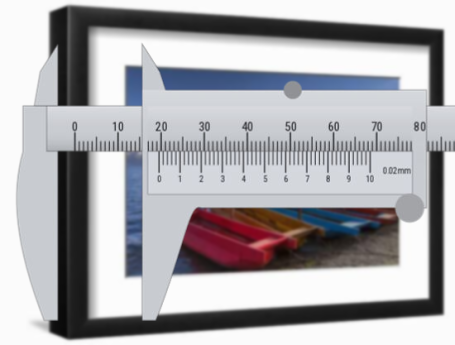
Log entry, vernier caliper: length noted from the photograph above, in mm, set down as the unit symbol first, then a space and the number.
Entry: mm 19.5
